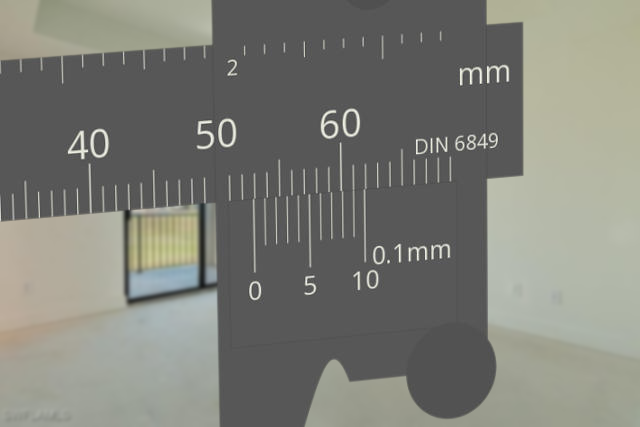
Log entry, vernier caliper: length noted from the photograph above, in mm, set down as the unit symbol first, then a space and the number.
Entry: mm 52.9
